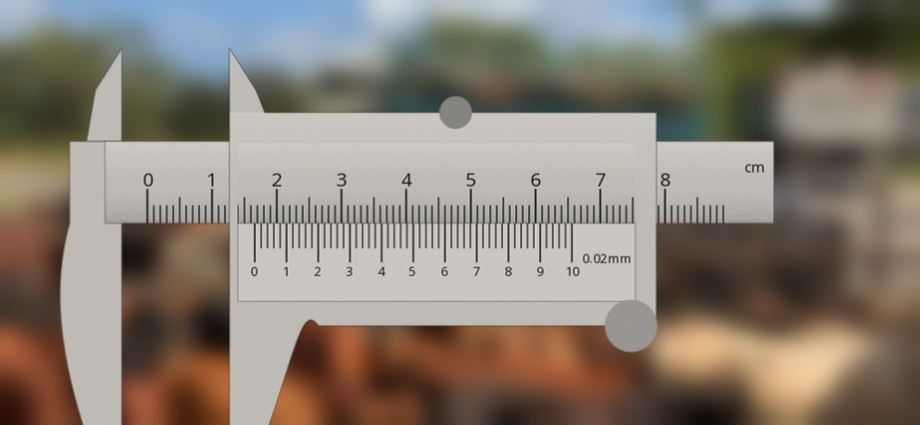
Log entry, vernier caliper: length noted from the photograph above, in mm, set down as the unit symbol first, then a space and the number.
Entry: mm 16.6
